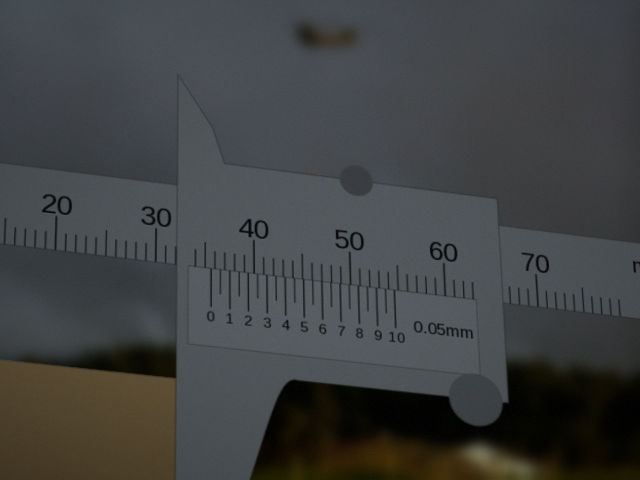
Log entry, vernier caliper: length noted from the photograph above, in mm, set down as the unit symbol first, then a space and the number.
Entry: mm 35.6
